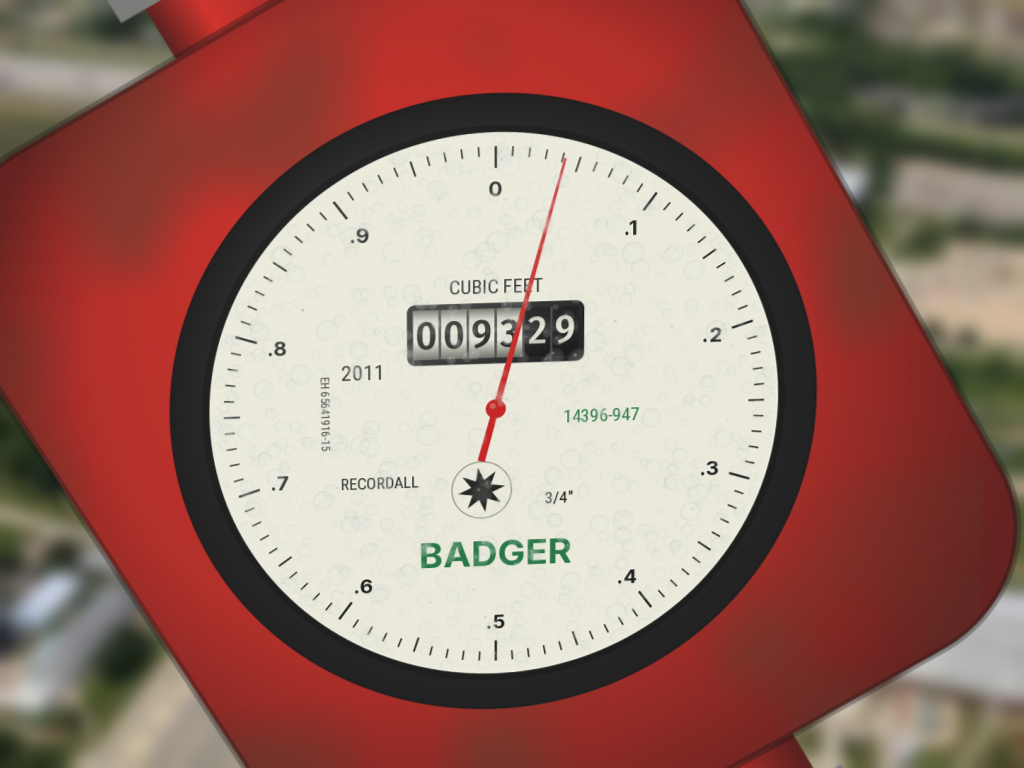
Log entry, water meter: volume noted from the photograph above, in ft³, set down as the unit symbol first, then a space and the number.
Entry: ft³ 9329.04
